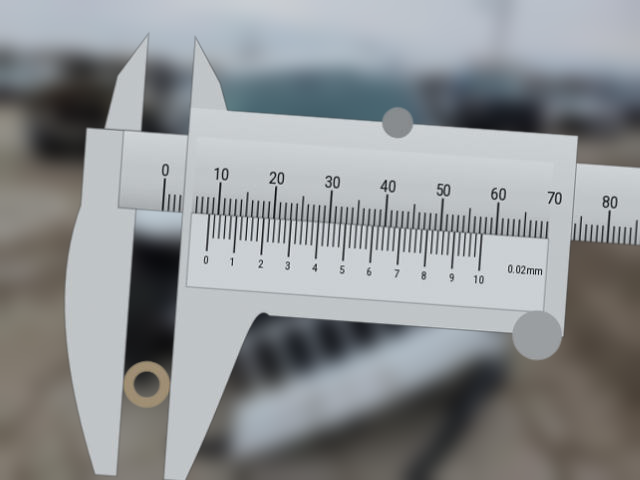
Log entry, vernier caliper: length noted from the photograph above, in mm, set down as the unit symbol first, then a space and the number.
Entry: mm 8.4
